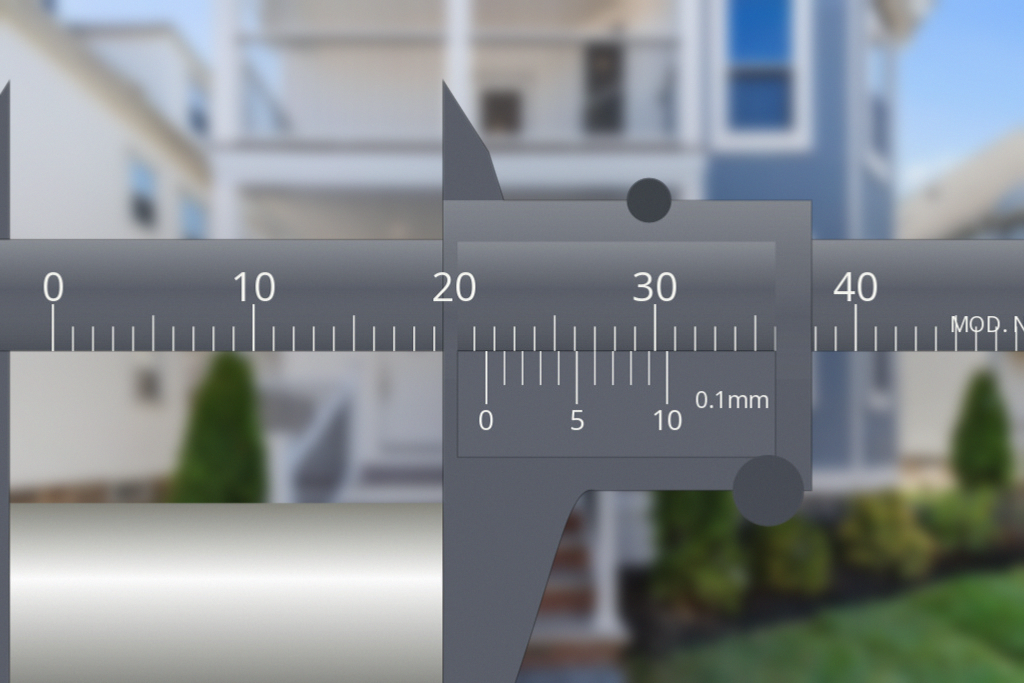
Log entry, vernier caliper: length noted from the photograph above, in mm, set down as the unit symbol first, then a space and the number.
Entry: mm 21.6
